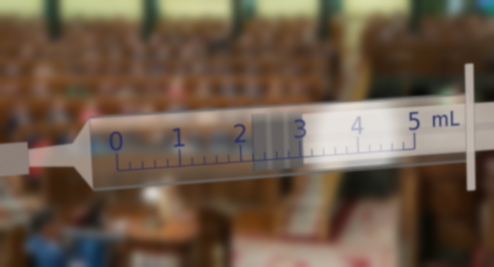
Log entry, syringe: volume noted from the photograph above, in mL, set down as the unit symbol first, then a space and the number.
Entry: mL 2.2
